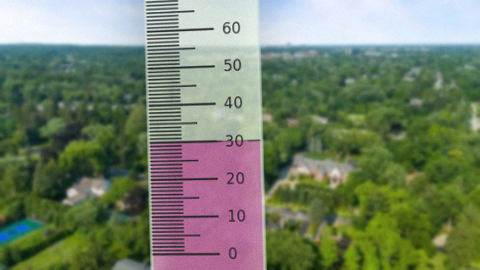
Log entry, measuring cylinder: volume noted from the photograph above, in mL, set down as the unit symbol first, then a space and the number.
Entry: mL 30
